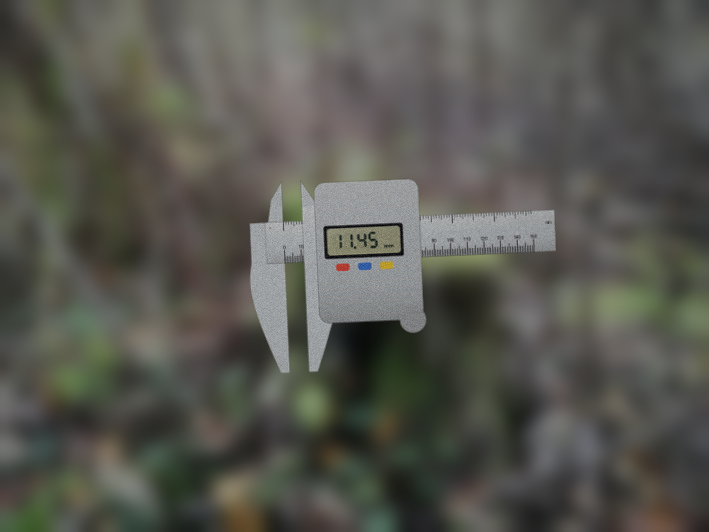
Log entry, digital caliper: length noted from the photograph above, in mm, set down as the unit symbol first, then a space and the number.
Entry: mm 11.45
